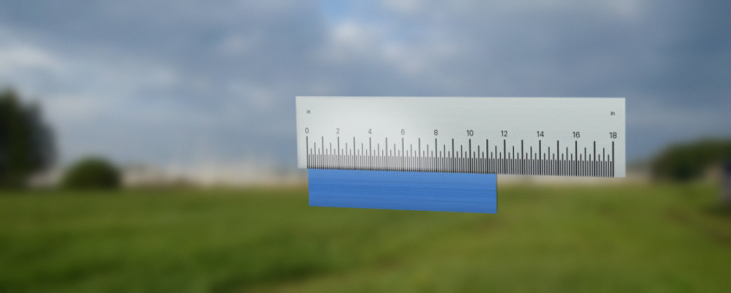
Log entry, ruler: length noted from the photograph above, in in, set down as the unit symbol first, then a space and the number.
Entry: in 11.5
